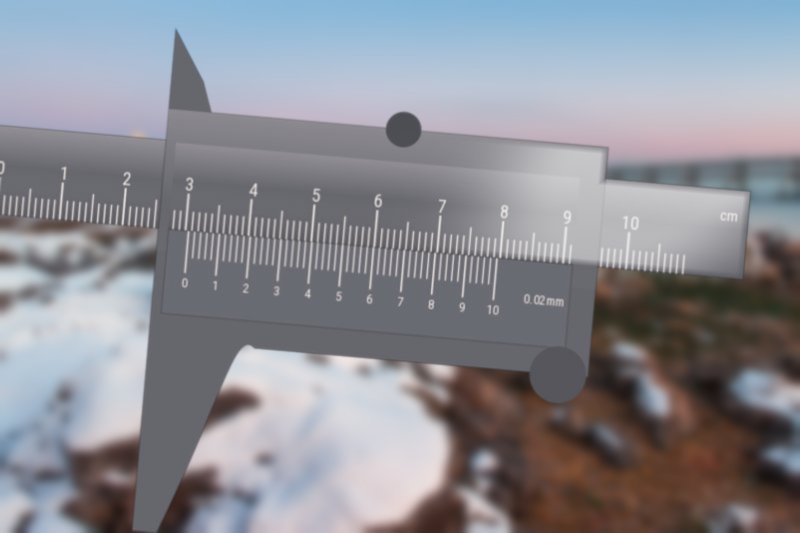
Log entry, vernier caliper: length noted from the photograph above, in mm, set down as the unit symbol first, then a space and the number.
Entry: mm 30.5
